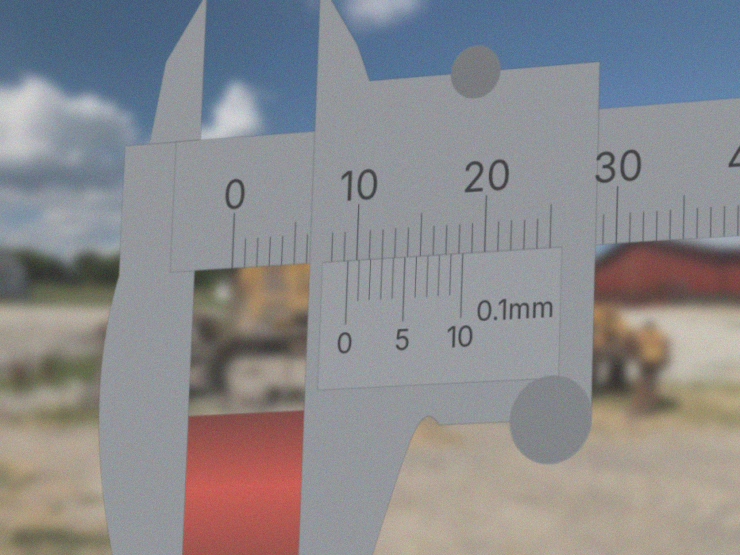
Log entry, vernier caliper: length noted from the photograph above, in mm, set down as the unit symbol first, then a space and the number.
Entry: mm 9.3
